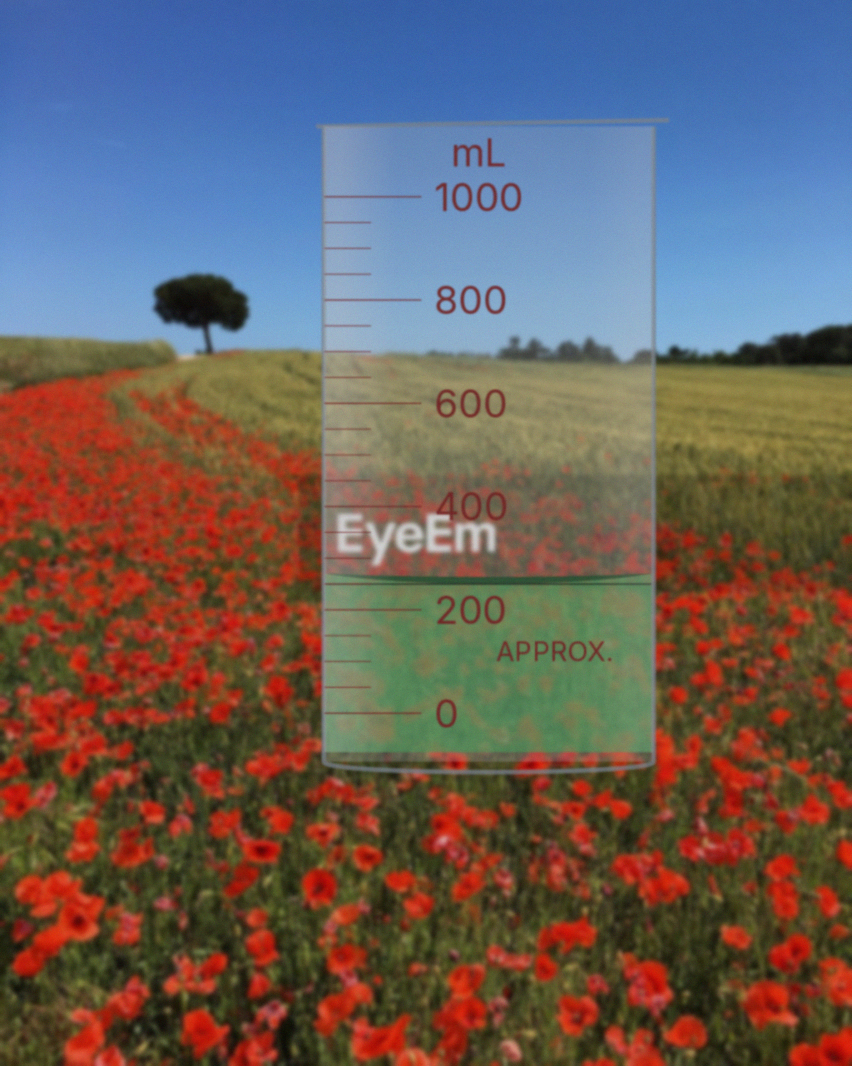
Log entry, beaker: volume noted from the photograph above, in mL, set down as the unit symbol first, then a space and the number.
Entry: mL 250
